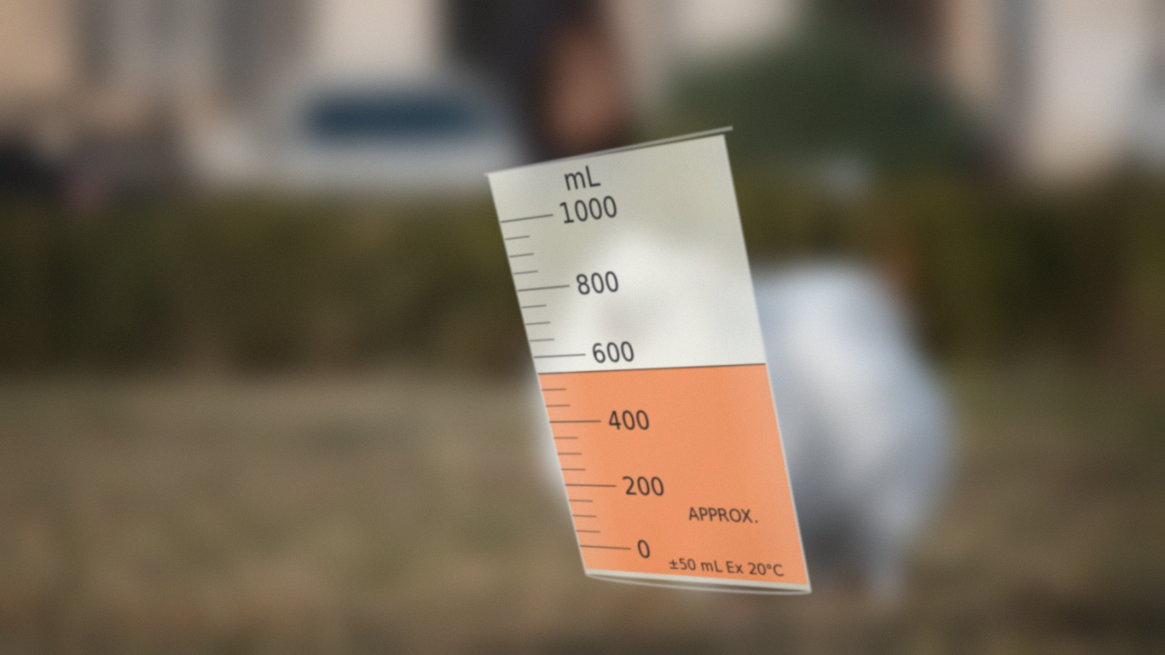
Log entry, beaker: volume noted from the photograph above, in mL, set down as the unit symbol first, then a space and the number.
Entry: mL 550
